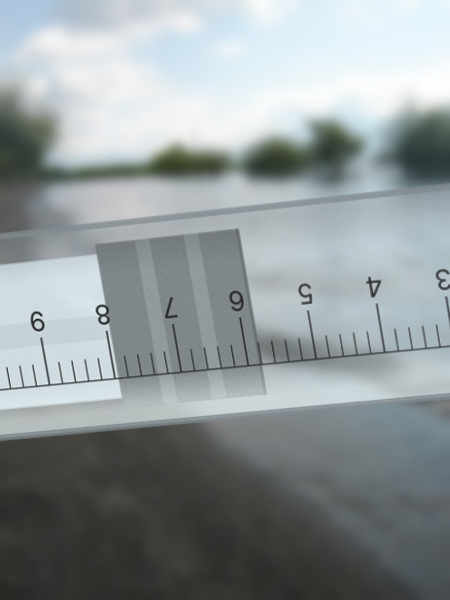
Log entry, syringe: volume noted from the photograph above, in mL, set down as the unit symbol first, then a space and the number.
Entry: mL 5.8
